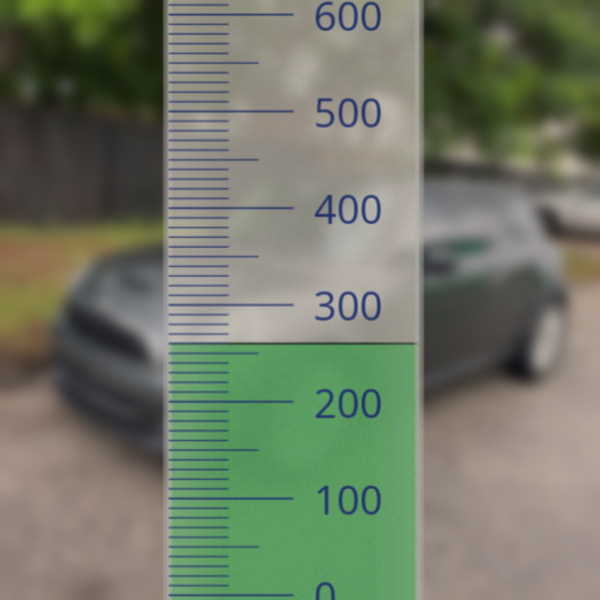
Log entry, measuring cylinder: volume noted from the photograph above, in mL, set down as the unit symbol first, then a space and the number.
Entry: mL 260
